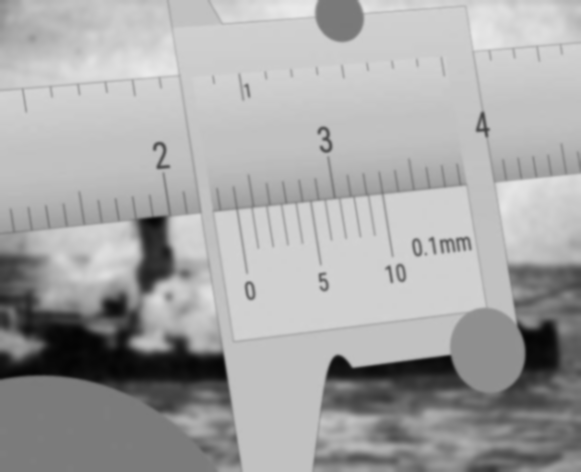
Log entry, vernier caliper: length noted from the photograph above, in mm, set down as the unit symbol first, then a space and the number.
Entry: mm 24.0
